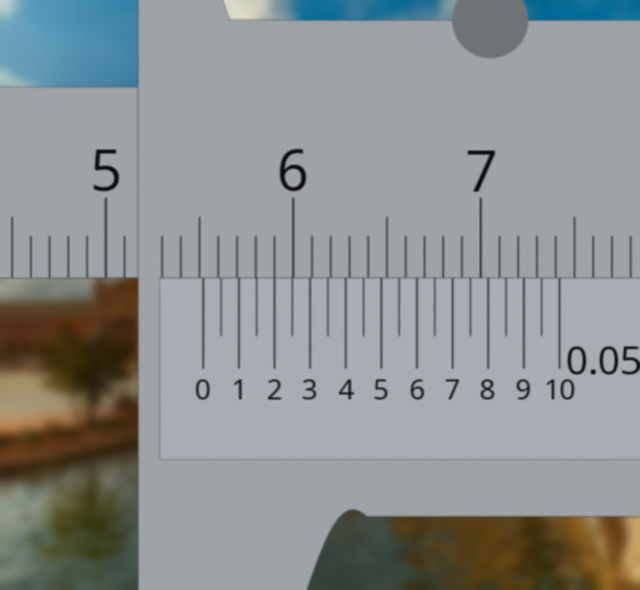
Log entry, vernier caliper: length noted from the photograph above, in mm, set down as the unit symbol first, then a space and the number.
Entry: mm 55.2
